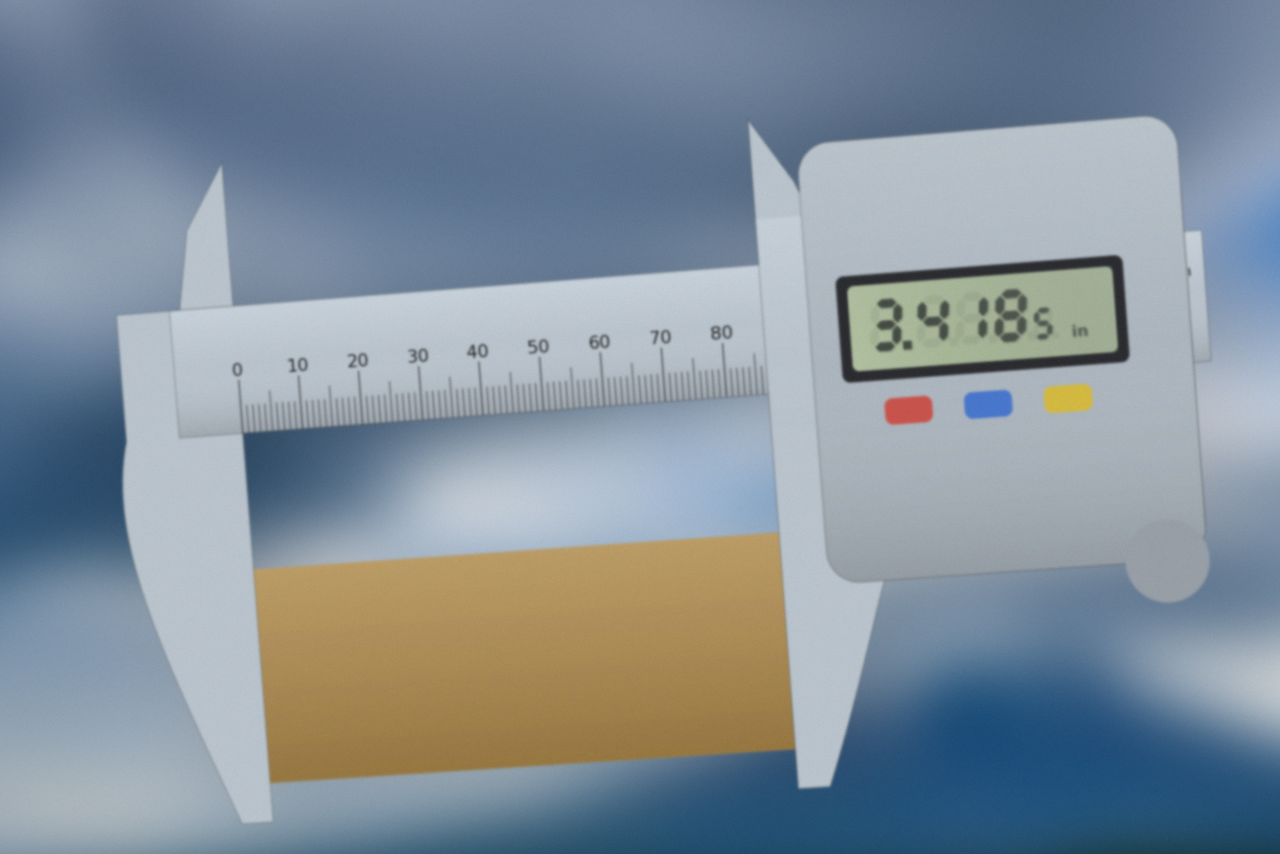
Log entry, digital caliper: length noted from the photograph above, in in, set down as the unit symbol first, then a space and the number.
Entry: in 3.4185
